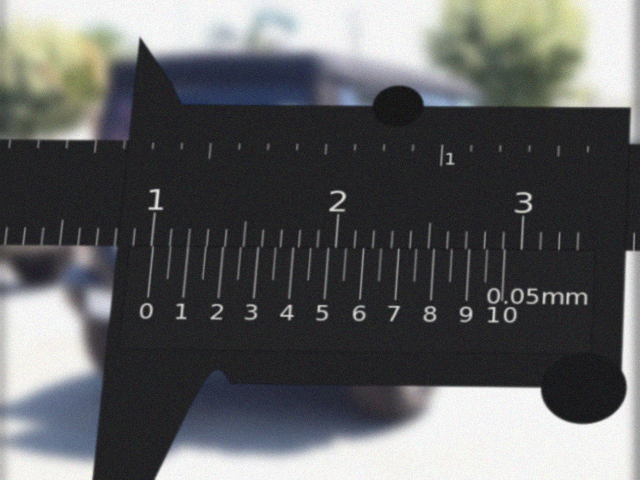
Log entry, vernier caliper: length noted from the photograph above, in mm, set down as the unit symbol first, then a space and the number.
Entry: mm 10.1
